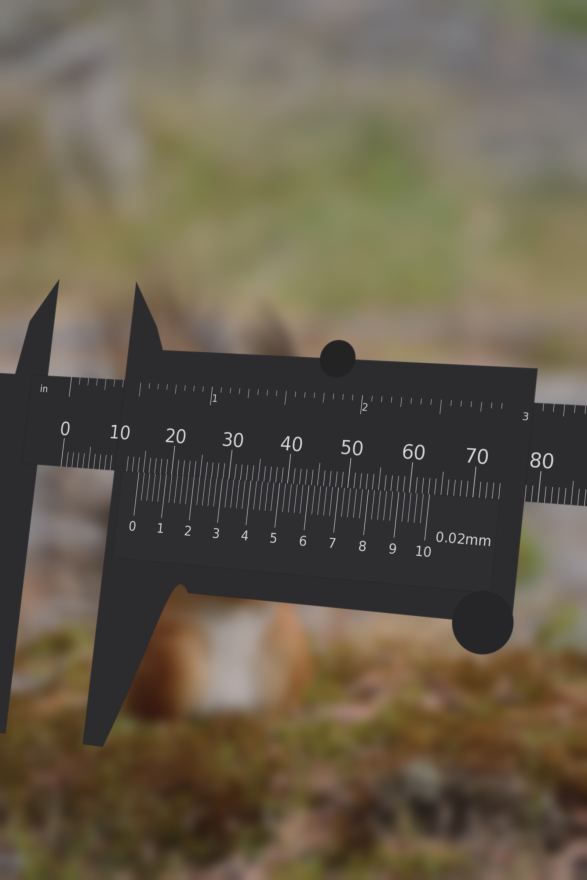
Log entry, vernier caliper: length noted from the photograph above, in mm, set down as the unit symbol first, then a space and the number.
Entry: mm 14.2
